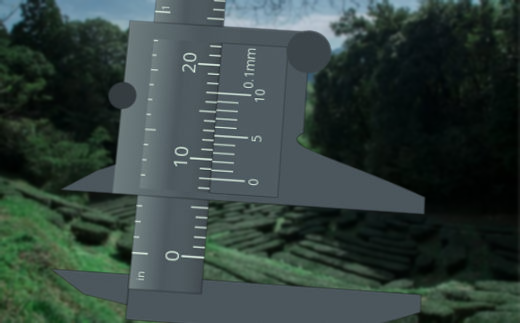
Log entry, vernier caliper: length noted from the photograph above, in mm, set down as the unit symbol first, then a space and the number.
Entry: mm 8.0
